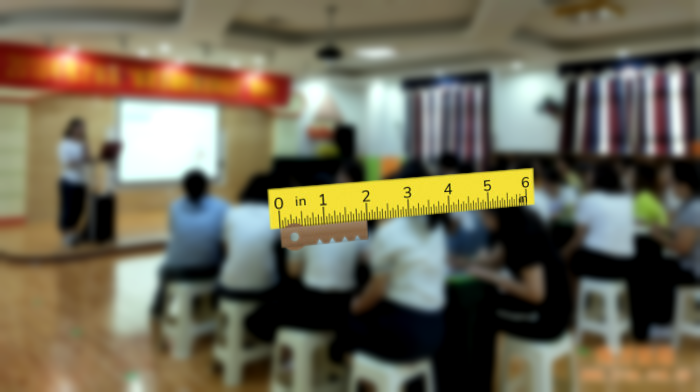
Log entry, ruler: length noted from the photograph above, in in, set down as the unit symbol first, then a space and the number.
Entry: in 2
